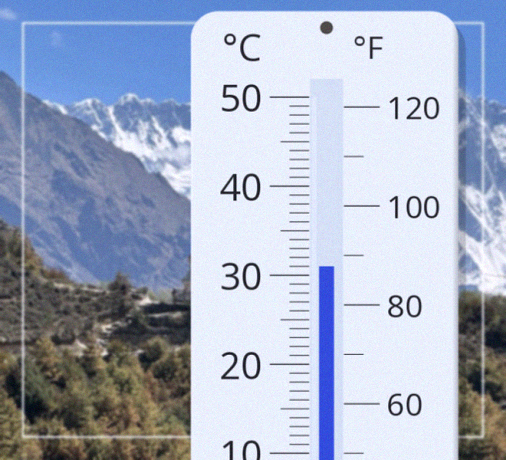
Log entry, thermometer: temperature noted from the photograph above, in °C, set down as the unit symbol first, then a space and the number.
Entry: °C 31
